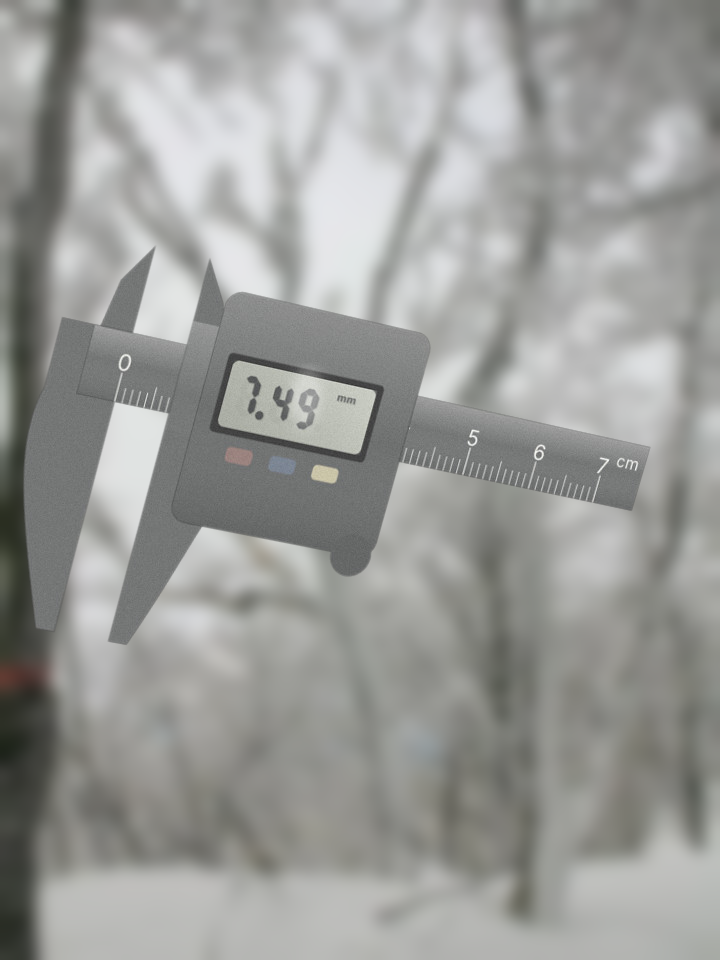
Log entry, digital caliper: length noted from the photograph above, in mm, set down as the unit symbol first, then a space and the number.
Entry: mm 7.49
